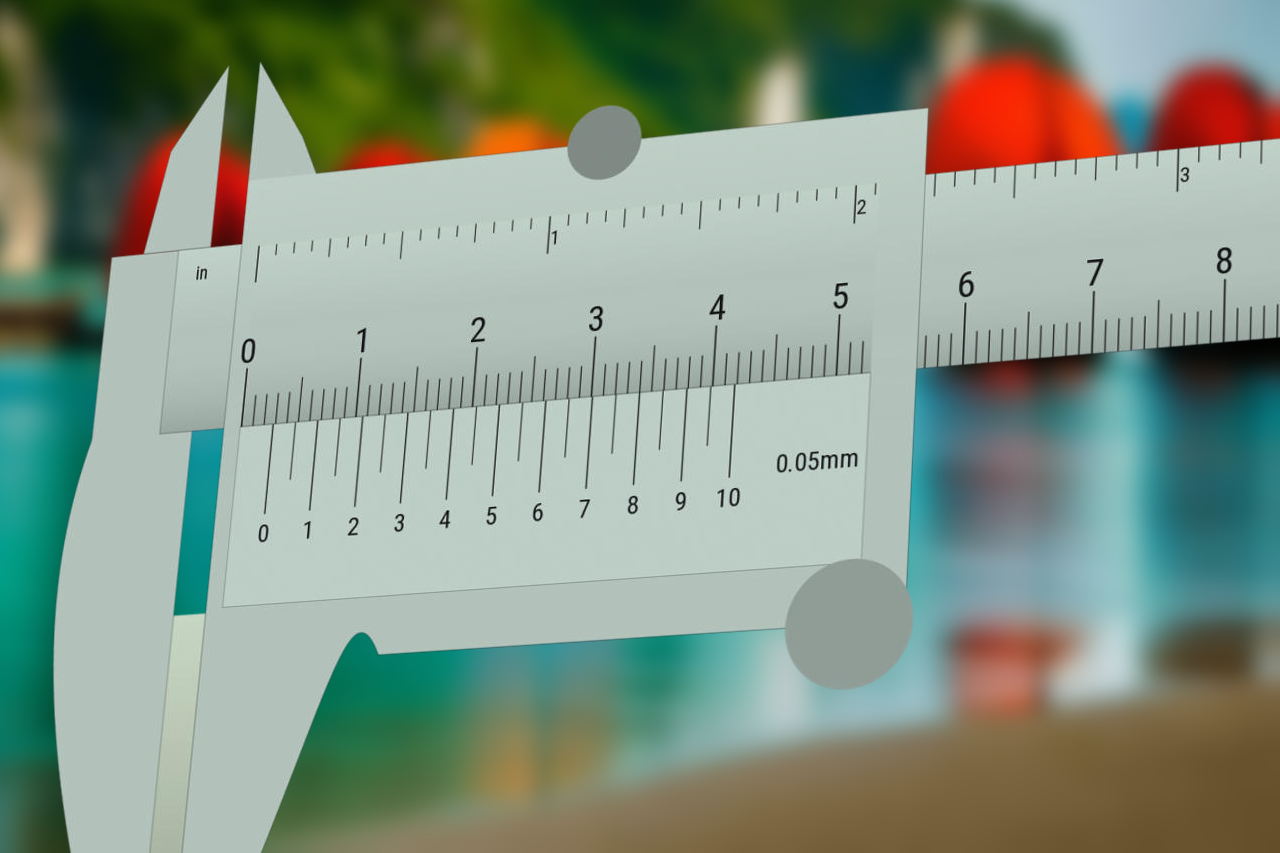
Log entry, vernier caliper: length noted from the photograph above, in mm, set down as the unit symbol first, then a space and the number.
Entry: mm 2.8
